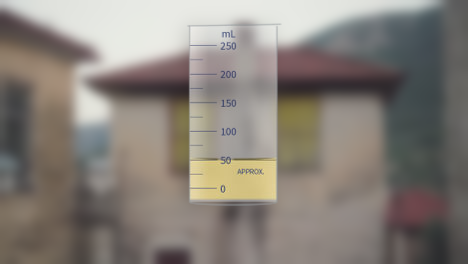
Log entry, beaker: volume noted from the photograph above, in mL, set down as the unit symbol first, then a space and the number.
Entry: mL 50
